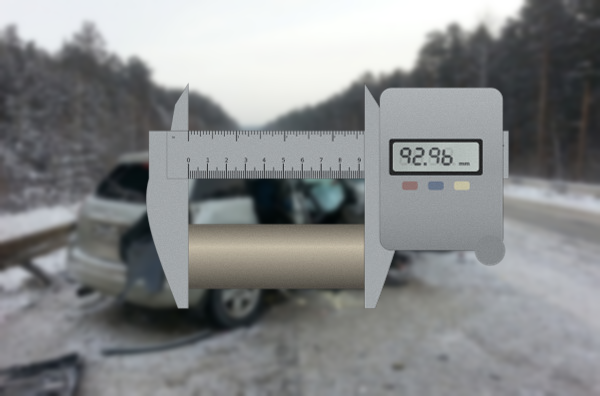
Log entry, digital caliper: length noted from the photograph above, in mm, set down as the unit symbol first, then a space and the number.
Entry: mm 92.96
